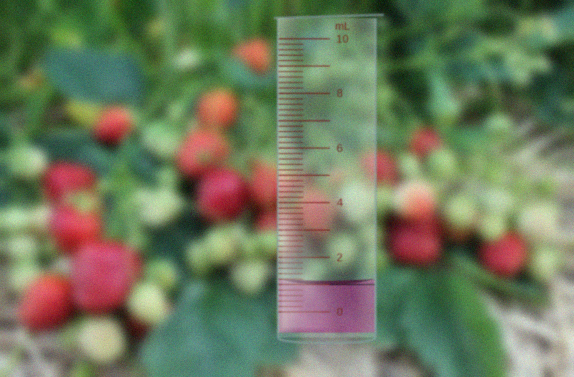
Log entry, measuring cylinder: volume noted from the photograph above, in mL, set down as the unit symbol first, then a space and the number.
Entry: mL 1
